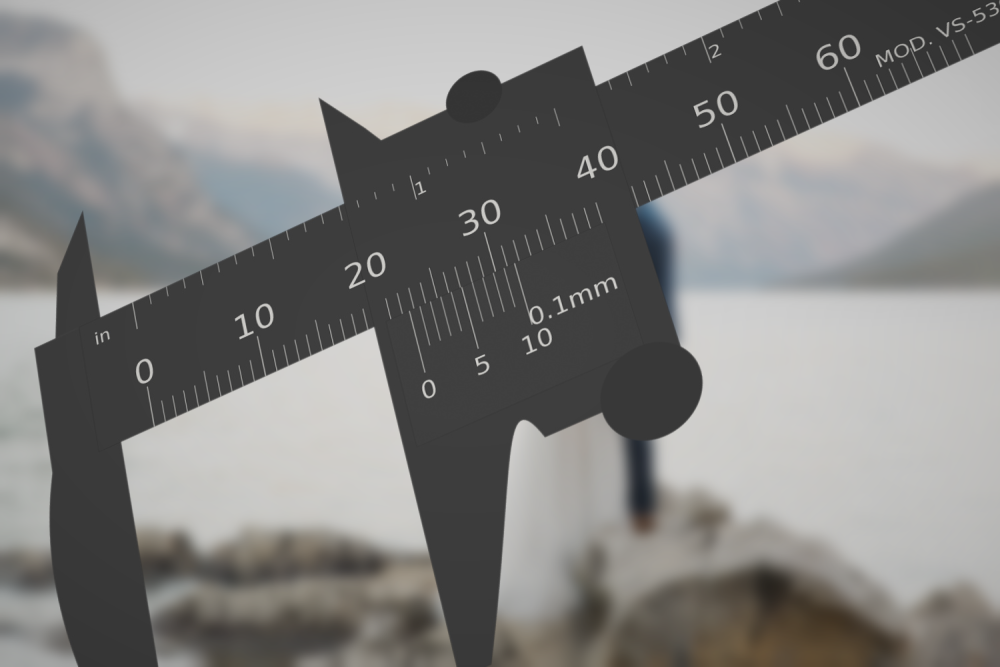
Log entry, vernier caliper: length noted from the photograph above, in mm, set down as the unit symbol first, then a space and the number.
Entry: mm 22.6
